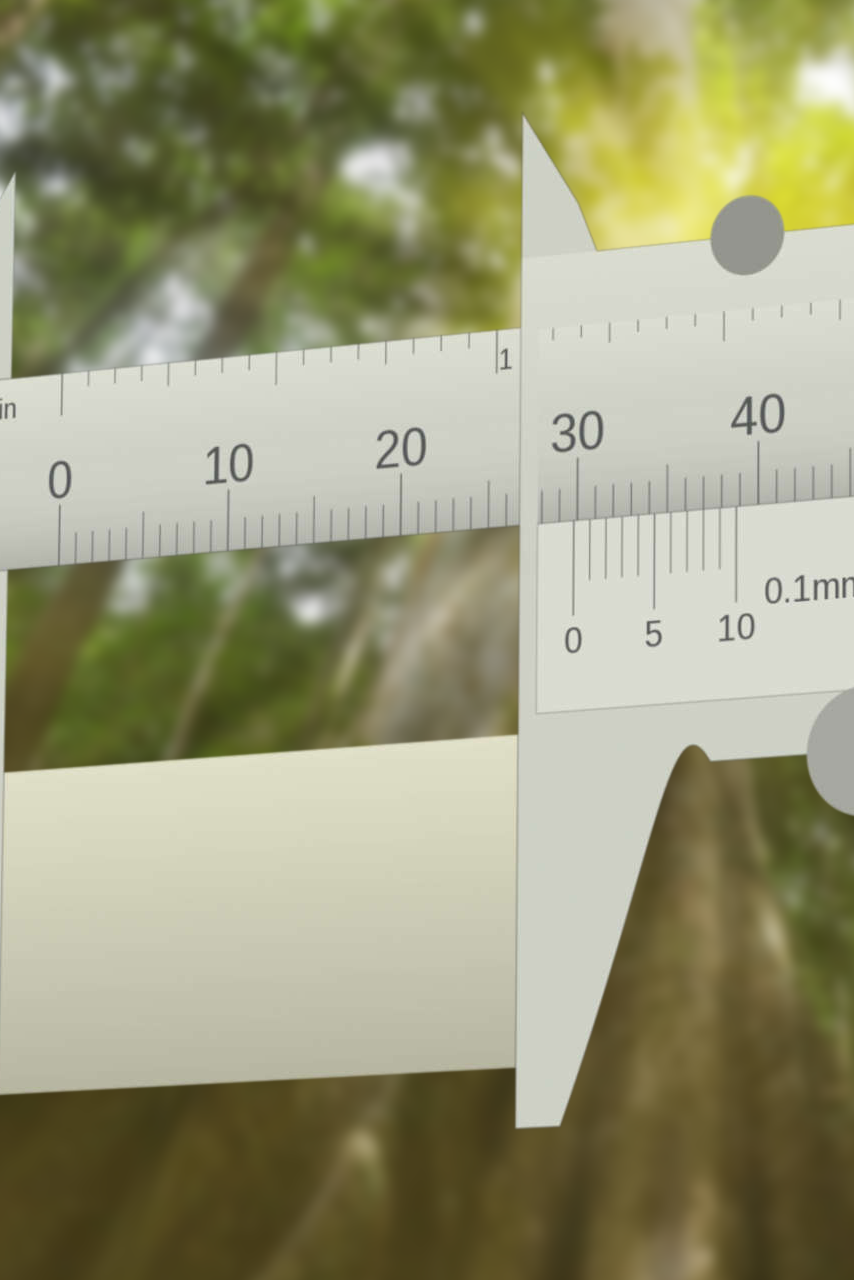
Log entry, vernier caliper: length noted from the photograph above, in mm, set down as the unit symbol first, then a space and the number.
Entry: mm 29.8
